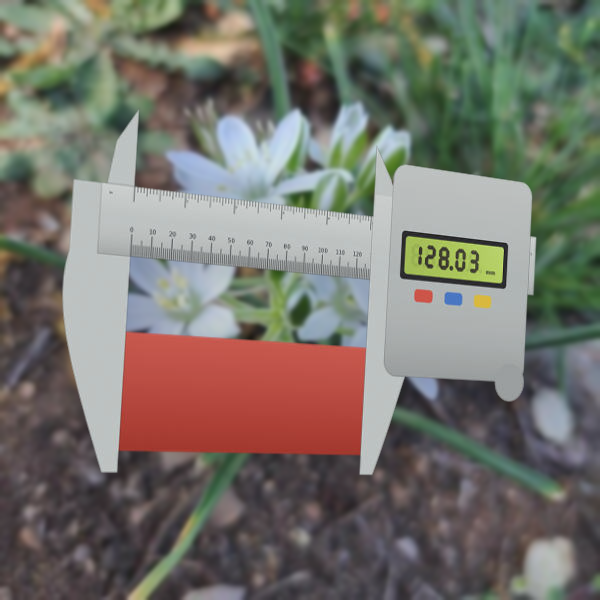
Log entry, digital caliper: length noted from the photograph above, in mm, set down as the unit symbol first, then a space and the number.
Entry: mm 128.03
